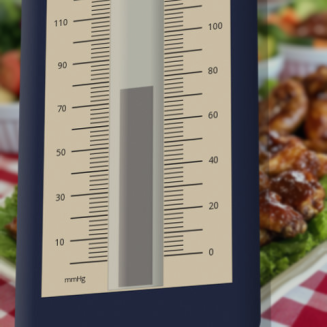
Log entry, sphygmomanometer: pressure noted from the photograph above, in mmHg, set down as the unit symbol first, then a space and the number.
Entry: mmHg 76
